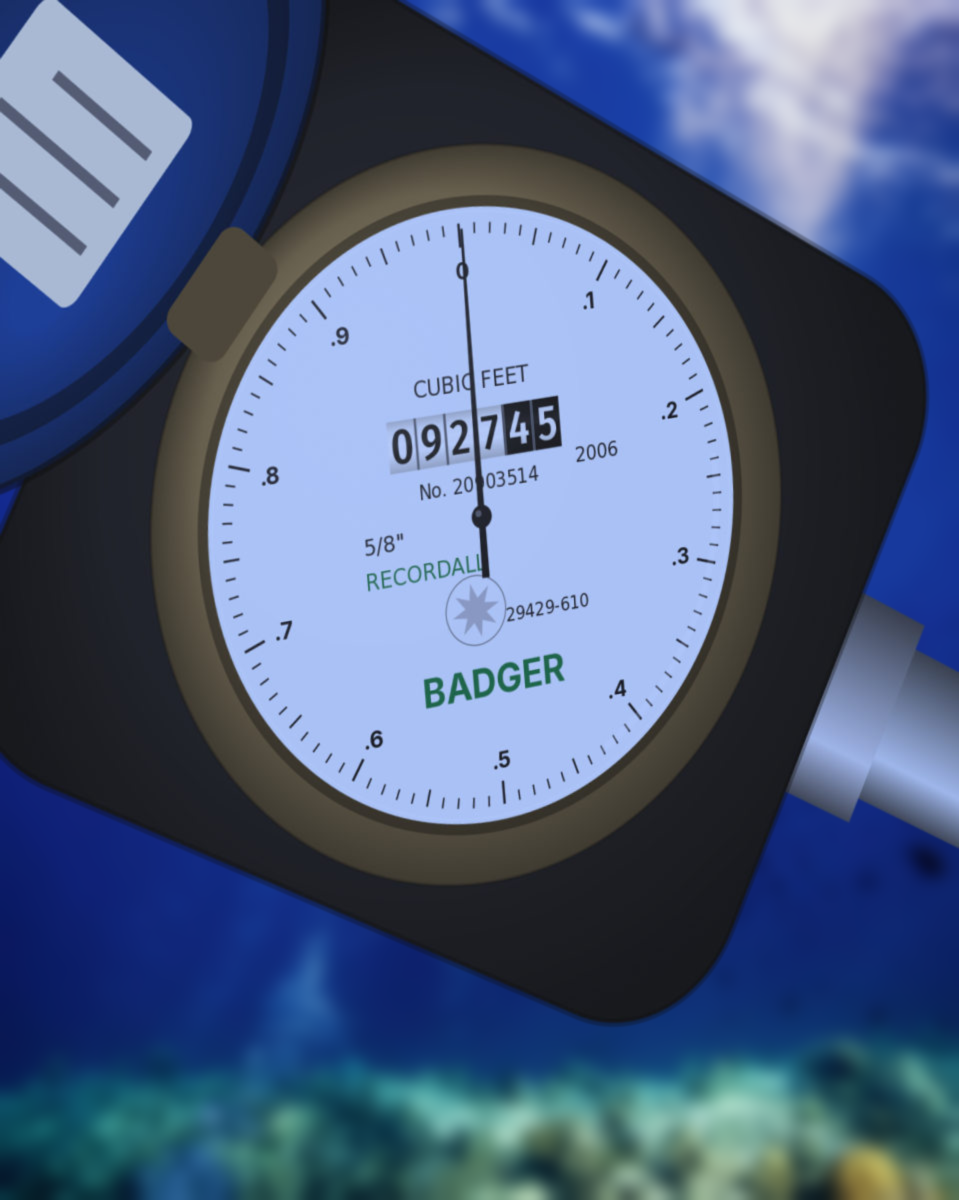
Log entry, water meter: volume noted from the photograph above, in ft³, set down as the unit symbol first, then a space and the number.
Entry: ft³ 92745.00
